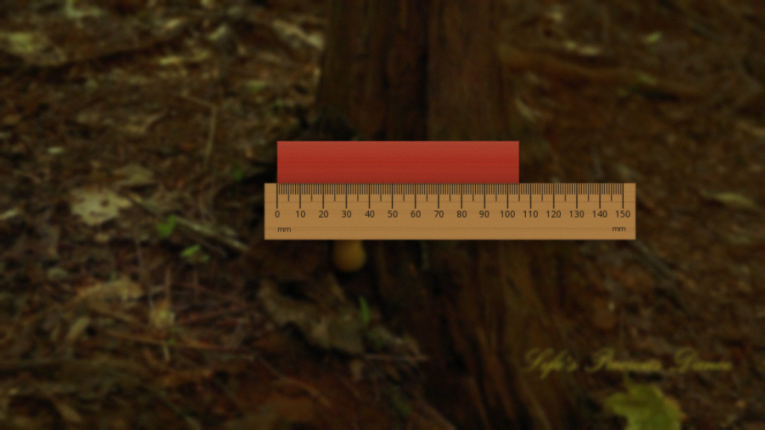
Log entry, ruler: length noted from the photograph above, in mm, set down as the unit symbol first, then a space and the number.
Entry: mm 105
